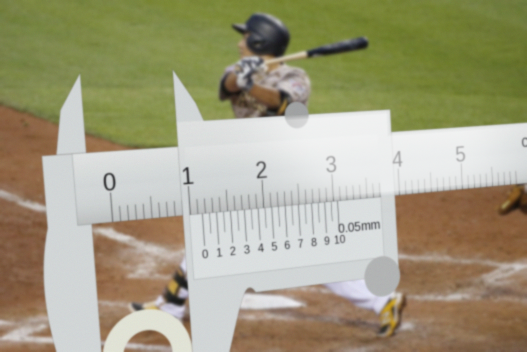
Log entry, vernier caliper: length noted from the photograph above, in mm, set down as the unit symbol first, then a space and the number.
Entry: mm 11.6
